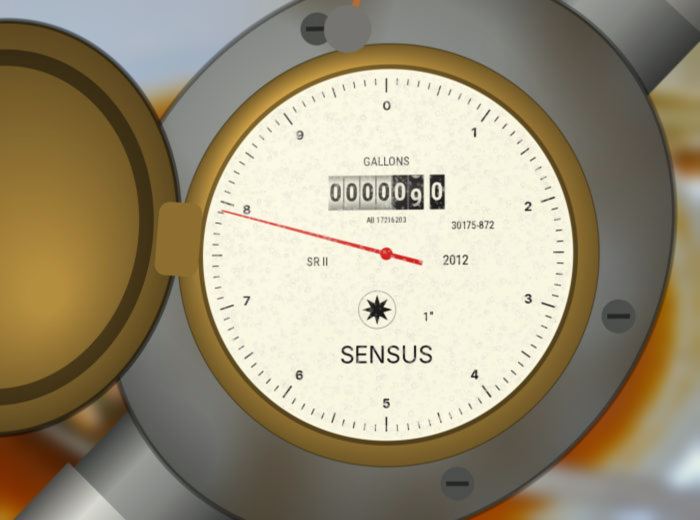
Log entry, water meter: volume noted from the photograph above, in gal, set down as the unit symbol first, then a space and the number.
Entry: gal 87.9
